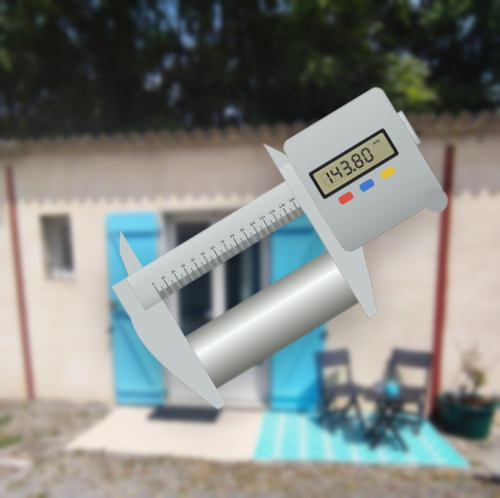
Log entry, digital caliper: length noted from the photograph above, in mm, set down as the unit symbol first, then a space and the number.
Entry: mm 143.80
